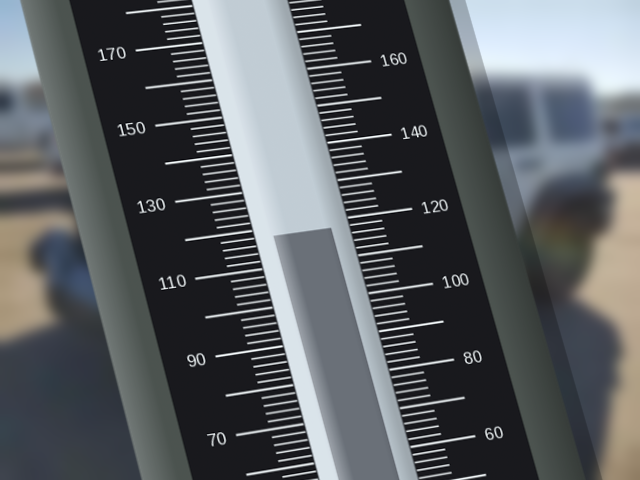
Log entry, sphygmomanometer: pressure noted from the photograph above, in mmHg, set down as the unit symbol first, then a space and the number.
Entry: mmHg 118
